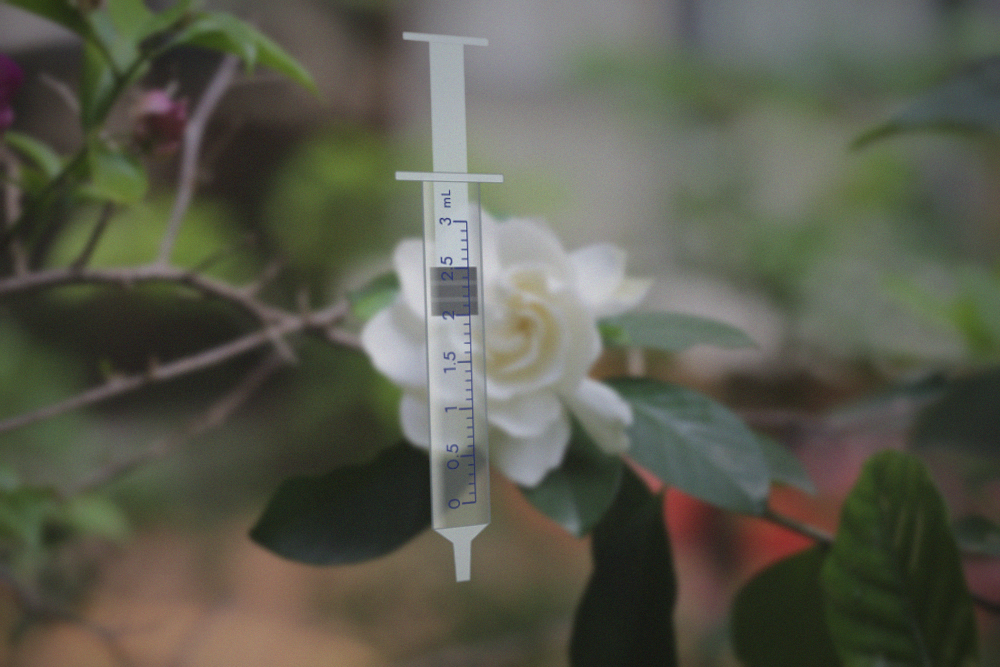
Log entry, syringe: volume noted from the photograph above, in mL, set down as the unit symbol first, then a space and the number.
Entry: mL 2
